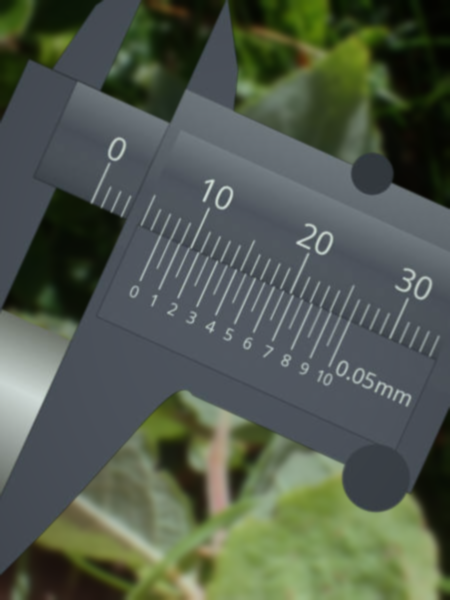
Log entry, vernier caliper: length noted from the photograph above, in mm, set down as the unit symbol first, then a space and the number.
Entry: mm 7.0
